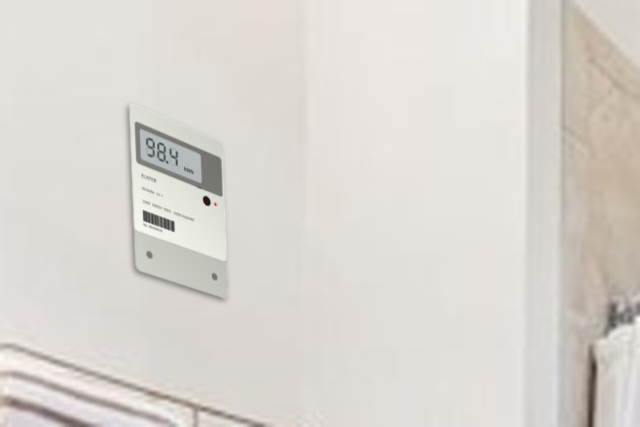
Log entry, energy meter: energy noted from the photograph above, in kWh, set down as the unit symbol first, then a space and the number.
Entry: kWh 98.4
